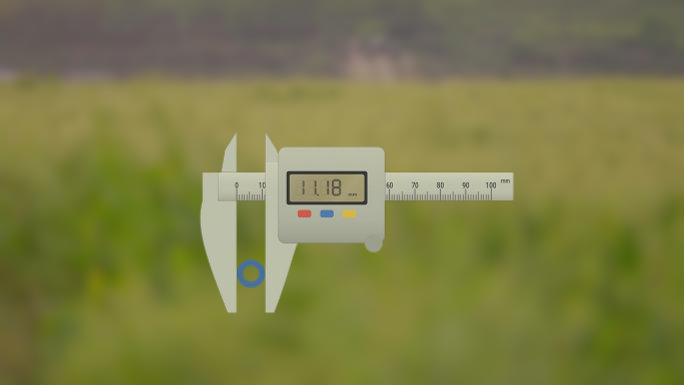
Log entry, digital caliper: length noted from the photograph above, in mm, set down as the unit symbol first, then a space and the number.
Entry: mm 11.18
